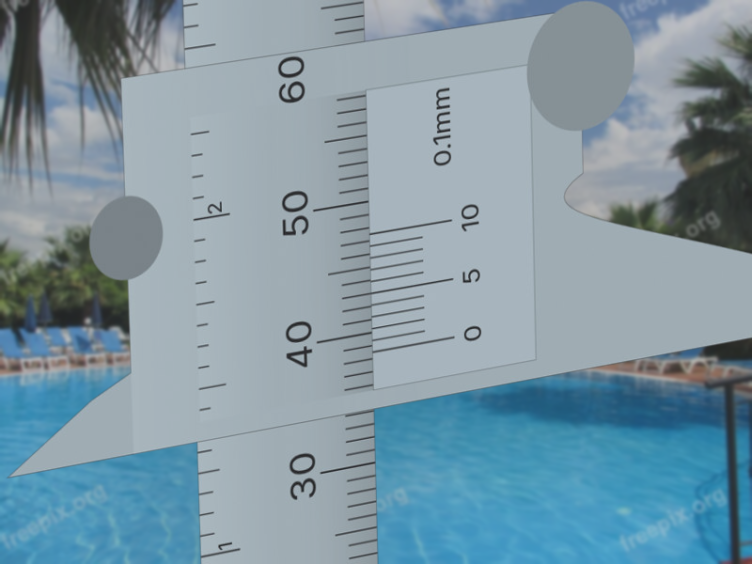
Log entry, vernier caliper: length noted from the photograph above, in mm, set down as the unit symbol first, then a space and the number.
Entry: mm 38.5
